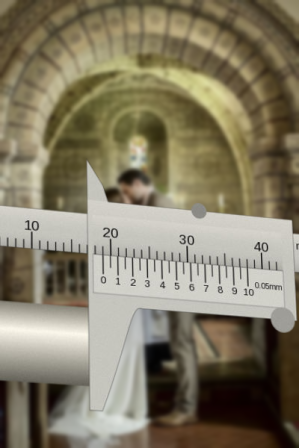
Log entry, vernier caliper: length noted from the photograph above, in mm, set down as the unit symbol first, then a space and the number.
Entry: mm 19.0
